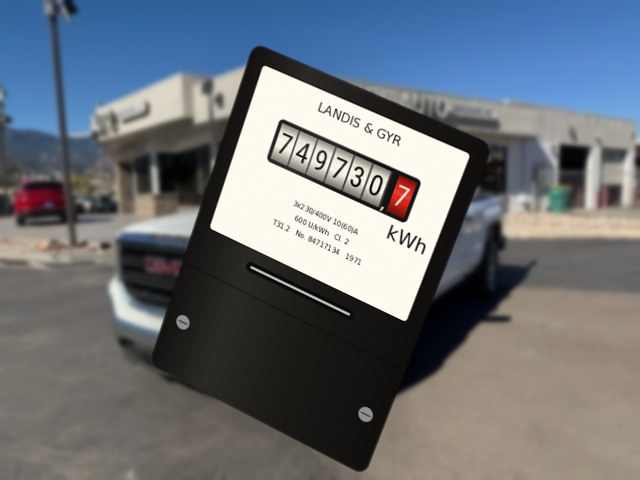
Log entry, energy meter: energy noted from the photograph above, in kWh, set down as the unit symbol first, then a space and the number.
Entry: kWh 749730.7
